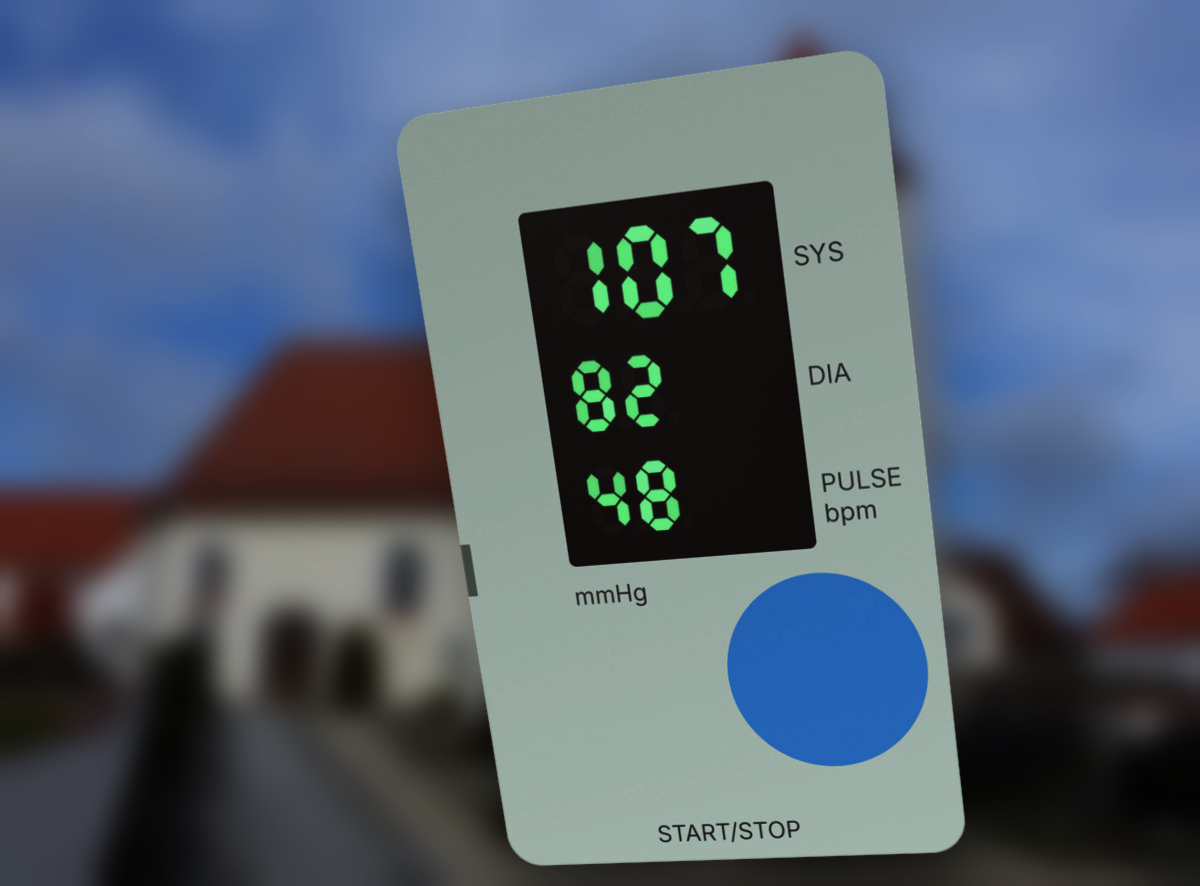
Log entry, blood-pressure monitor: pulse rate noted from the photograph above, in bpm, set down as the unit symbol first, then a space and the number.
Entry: bpm 48
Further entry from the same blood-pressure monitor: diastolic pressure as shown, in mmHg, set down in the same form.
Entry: mmHg 82
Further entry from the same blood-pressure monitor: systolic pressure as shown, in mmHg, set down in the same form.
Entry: mmHg 107
